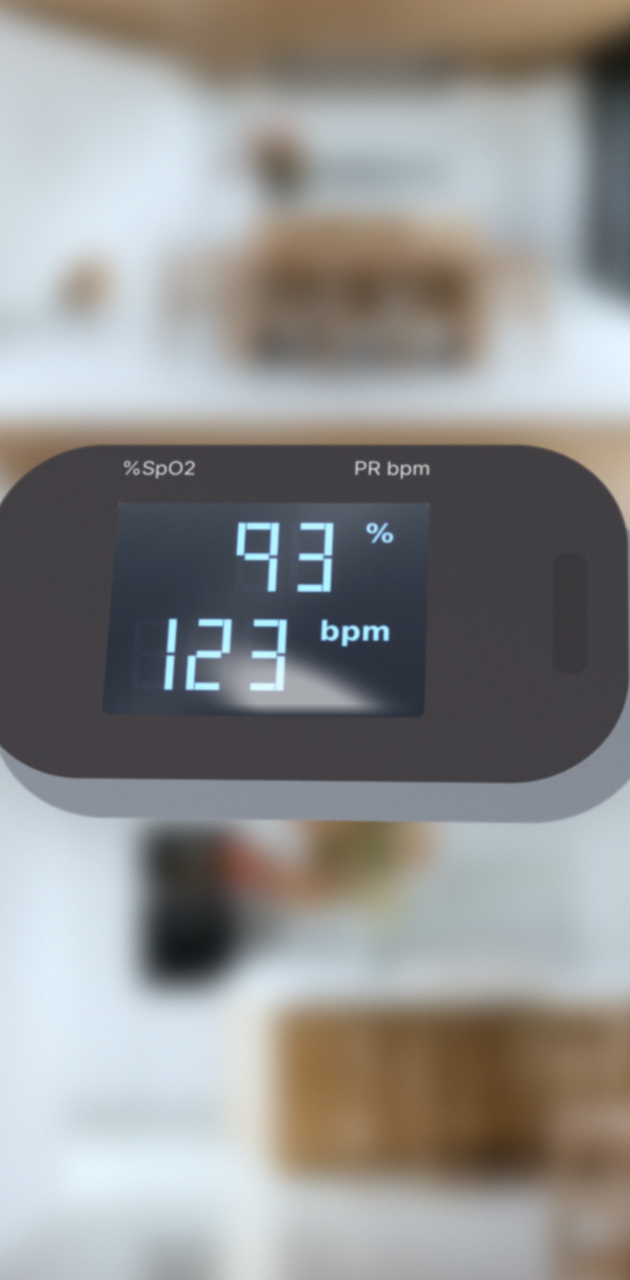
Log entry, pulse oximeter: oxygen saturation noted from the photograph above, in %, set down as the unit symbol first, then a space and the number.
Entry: % 93
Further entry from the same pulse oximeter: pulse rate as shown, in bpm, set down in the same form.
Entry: bpm 123
